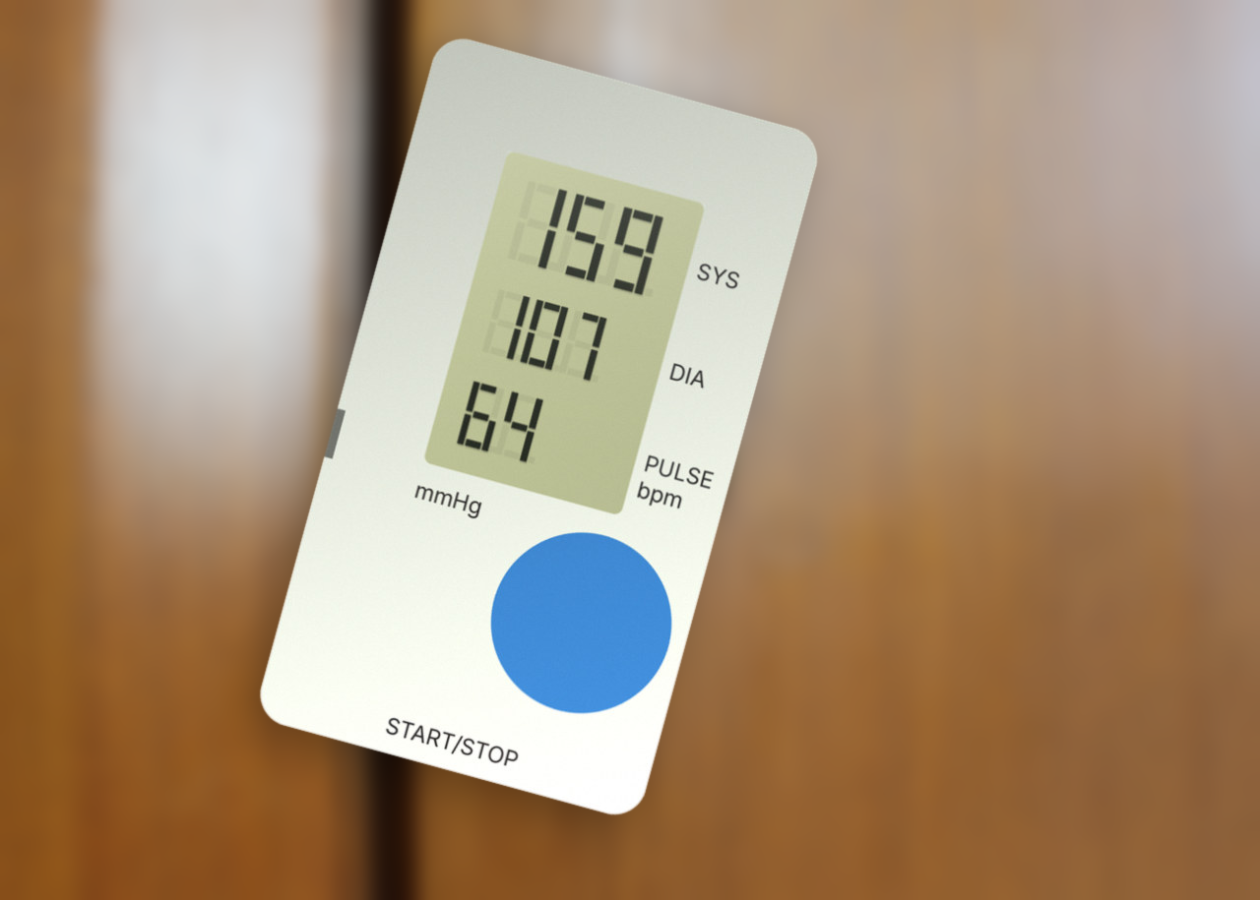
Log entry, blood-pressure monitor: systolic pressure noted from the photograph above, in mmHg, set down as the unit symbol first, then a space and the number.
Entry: mmHg 159
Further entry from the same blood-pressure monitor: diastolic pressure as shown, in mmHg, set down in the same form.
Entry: mmHg 107
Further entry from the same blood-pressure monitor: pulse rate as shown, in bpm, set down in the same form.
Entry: bpm 64
